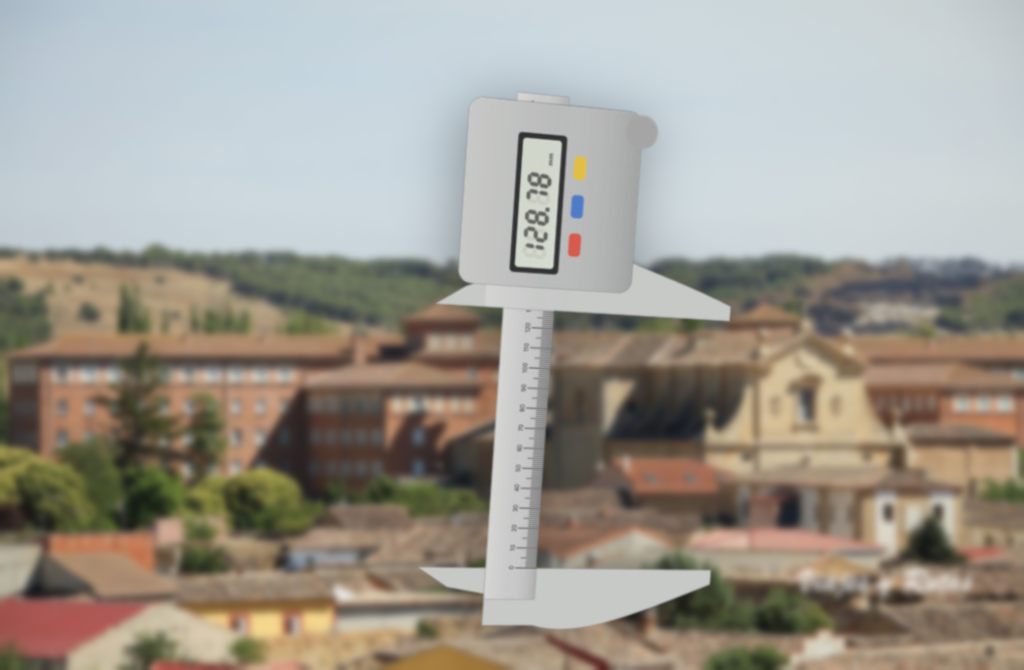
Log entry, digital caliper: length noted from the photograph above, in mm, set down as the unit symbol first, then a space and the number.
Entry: mm 128.78
